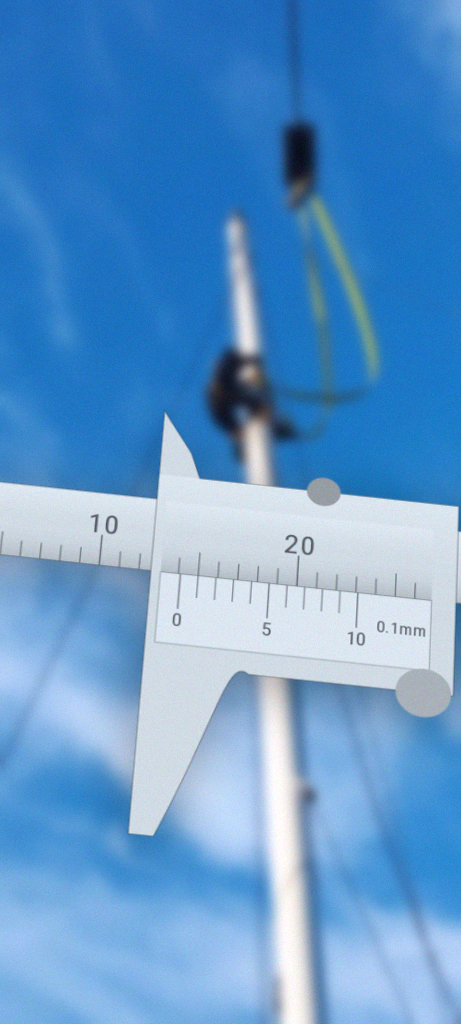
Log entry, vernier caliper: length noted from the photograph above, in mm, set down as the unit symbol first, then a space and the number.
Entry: mm 14.1
